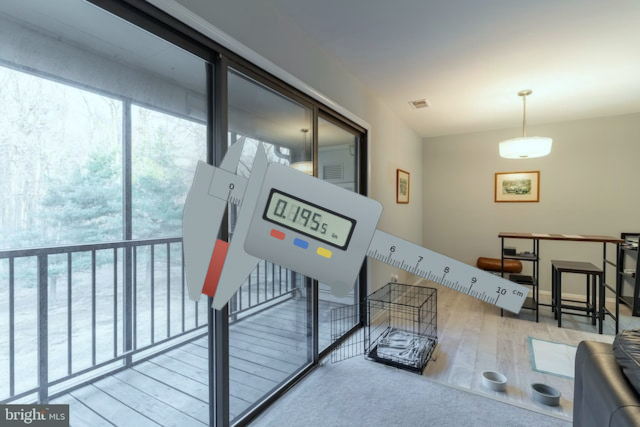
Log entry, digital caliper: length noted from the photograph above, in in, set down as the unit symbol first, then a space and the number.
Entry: in 0.1955
